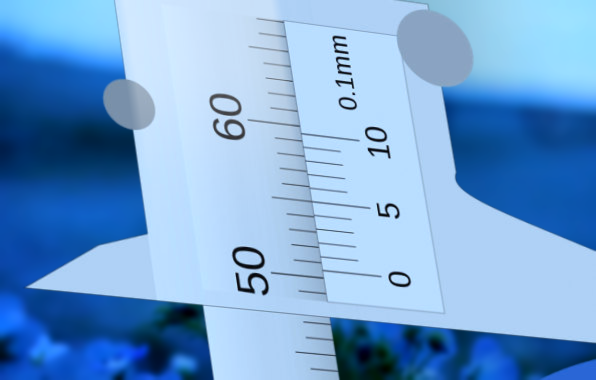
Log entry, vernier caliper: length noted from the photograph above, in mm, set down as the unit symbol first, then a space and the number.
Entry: mm 50.5
